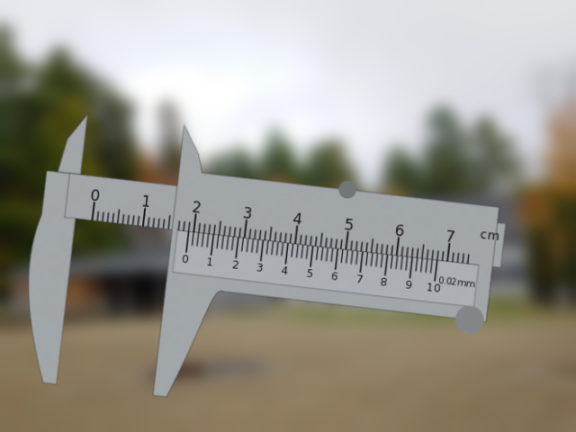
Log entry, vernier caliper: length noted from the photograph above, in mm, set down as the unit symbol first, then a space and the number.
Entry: mm 19.0
